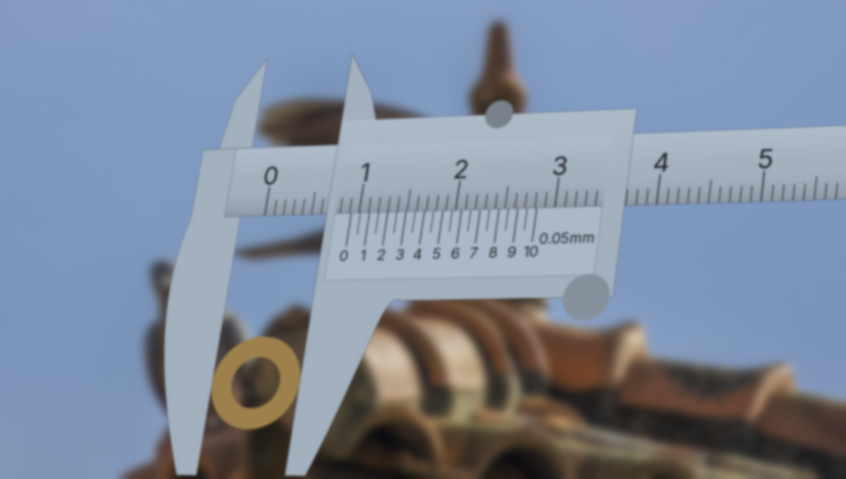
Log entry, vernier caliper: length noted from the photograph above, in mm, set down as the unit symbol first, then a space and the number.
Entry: mm 9.2
